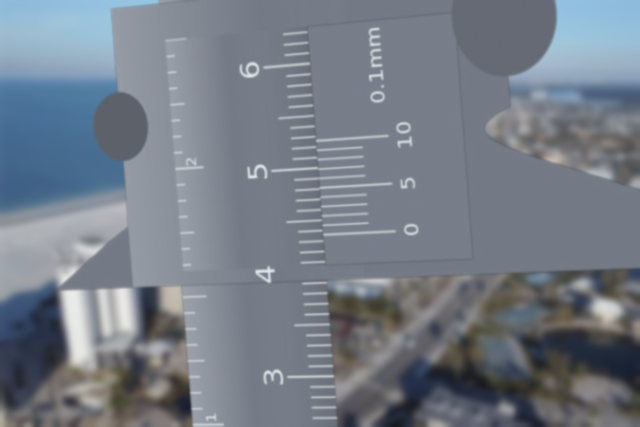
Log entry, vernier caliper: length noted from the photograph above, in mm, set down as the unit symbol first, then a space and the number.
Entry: mm 43.6
